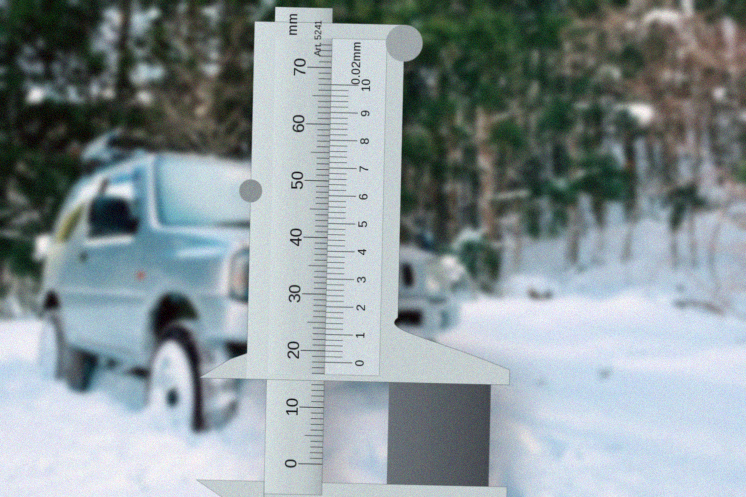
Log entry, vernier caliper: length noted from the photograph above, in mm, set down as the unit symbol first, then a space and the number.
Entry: mm 18.0
